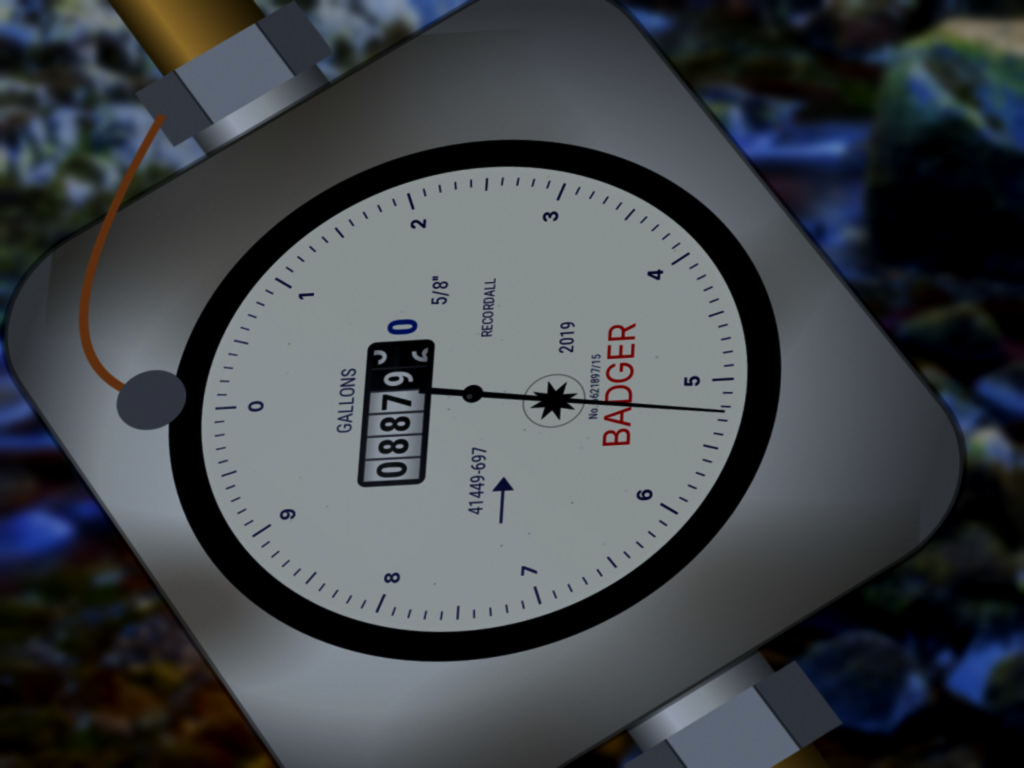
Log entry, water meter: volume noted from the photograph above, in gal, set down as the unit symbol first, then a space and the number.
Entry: gal 887955.2
